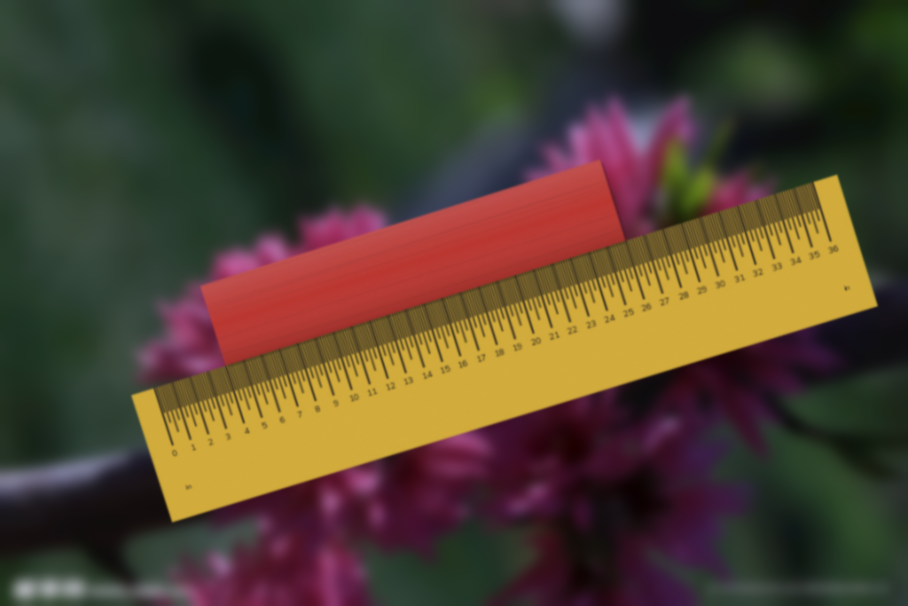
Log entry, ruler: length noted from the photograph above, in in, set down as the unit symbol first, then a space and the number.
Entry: in 22
